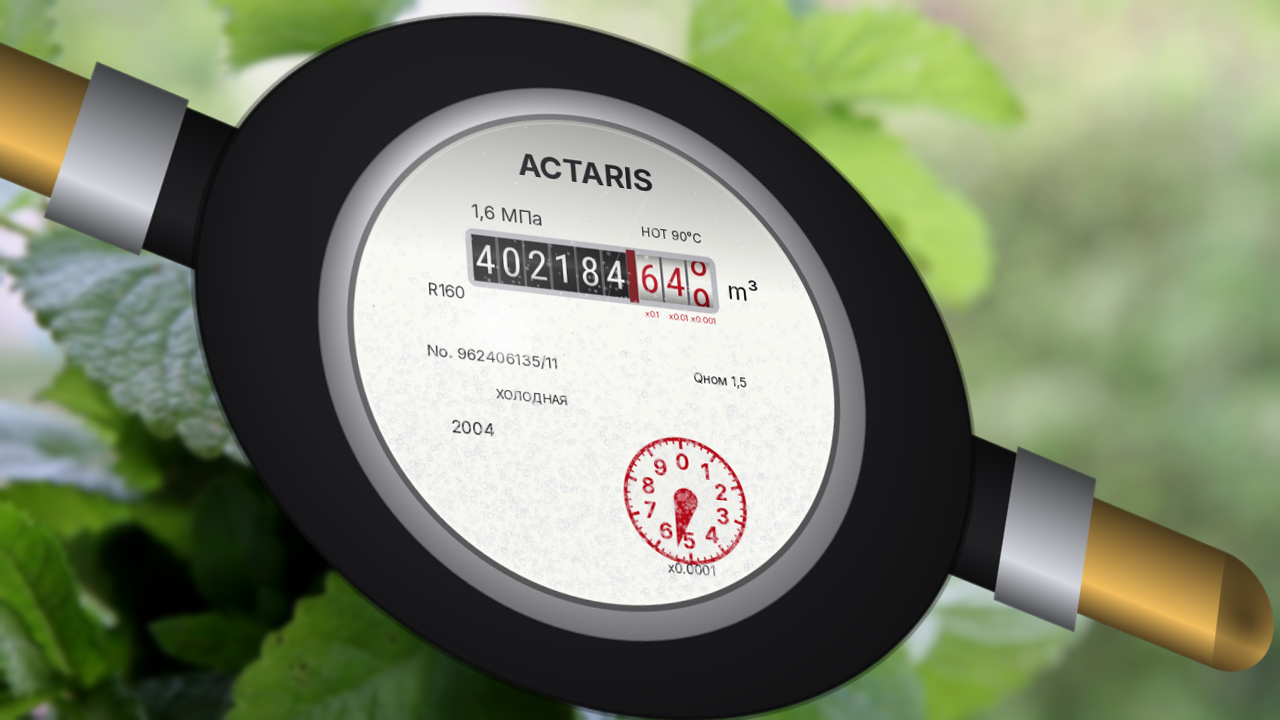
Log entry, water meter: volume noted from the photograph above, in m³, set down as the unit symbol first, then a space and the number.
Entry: m³ 402184.6485
